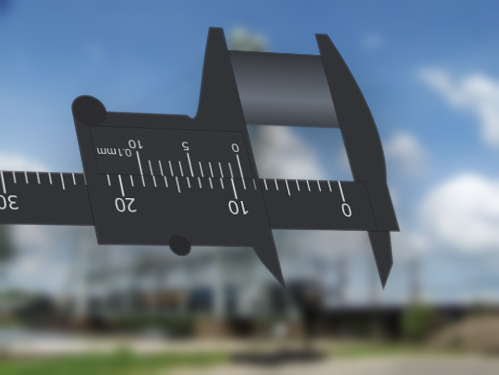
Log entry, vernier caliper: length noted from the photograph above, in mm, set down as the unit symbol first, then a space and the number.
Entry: mm 9.0
